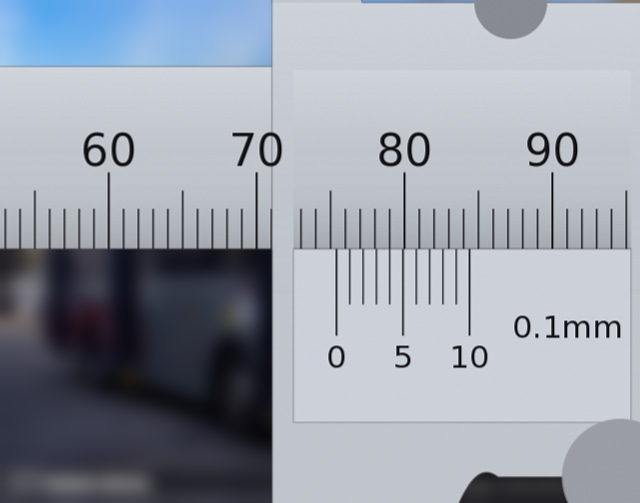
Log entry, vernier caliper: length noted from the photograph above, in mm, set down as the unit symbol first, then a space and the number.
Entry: mm 75.4
